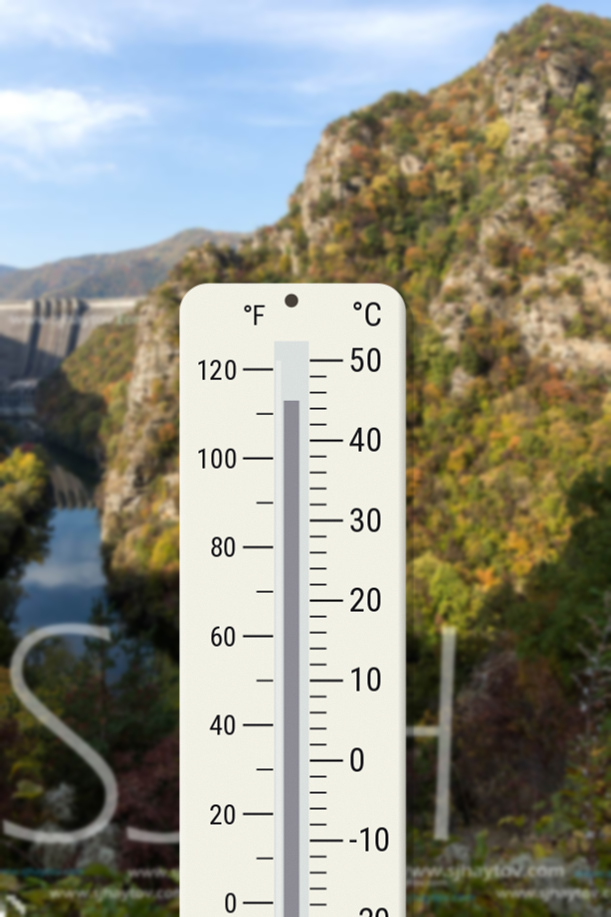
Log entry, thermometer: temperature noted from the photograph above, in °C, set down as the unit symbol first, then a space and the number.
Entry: °C 45
